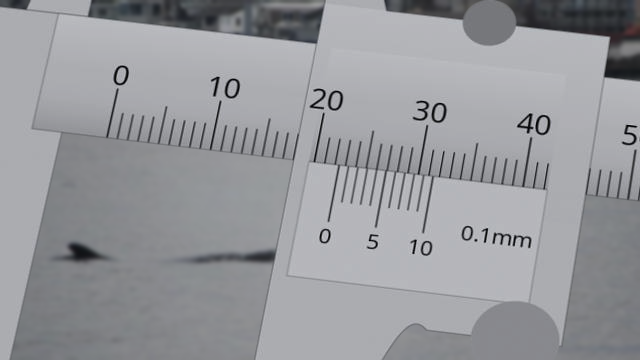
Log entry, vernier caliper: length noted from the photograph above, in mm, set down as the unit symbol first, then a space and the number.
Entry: mm 22.4
